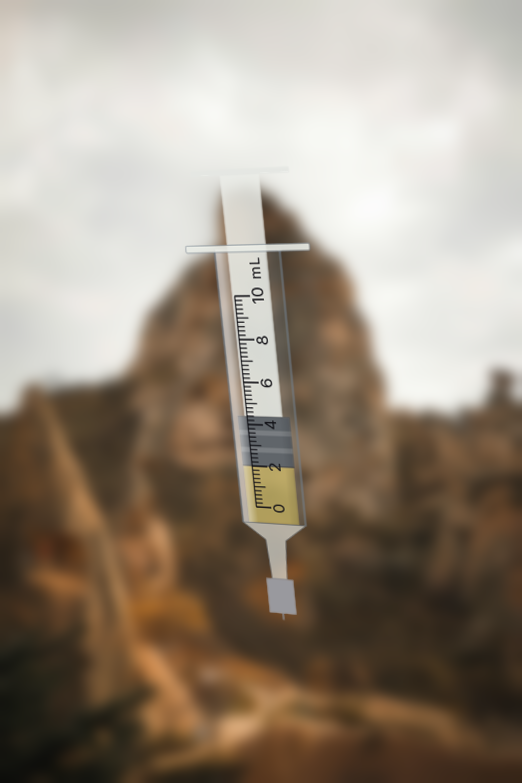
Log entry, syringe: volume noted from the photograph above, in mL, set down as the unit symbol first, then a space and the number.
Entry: mL 2
